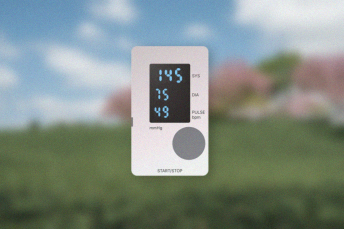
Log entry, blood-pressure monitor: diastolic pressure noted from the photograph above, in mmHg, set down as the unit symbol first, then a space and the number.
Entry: mmHg 75
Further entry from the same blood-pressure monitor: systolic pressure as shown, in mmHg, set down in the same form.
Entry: mmHg 145
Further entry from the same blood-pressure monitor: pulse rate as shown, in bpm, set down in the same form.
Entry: bpm 49
